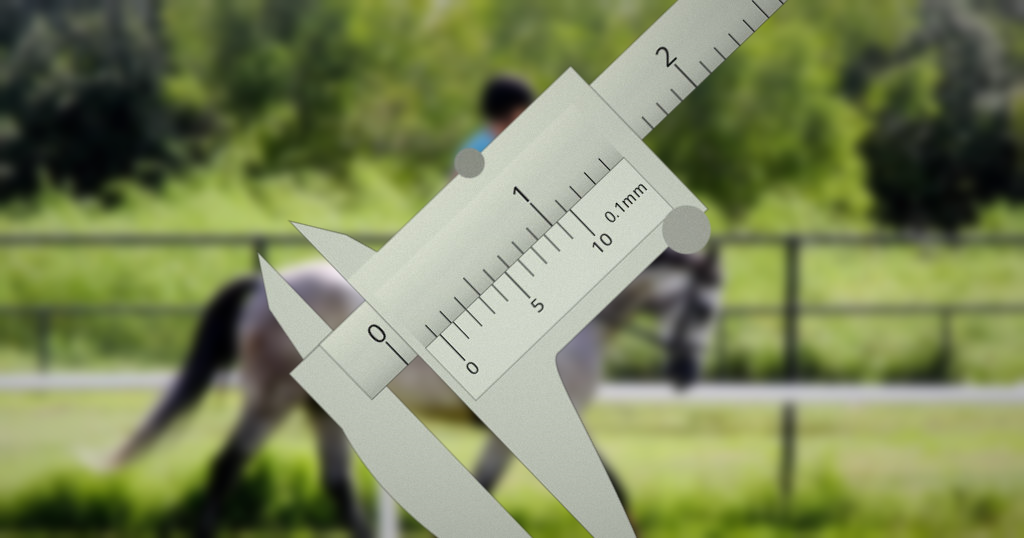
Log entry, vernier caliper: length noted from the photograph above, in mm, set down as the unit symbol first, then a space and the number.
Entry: mm 2.2
